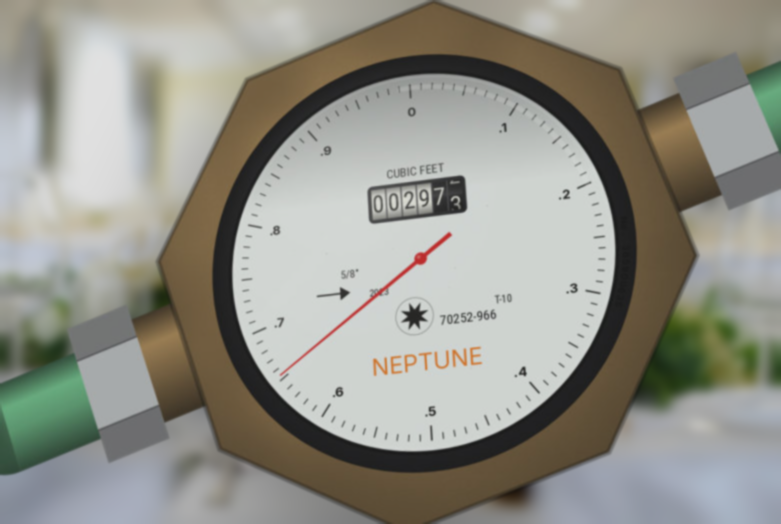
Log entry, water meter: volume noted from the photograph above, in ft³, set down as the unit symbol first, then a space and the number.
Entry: ft³ 2972.65
